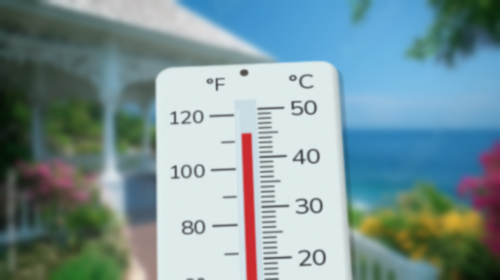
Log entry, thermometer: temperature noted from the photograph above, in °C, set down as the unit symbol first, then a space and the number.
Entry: °C 45
